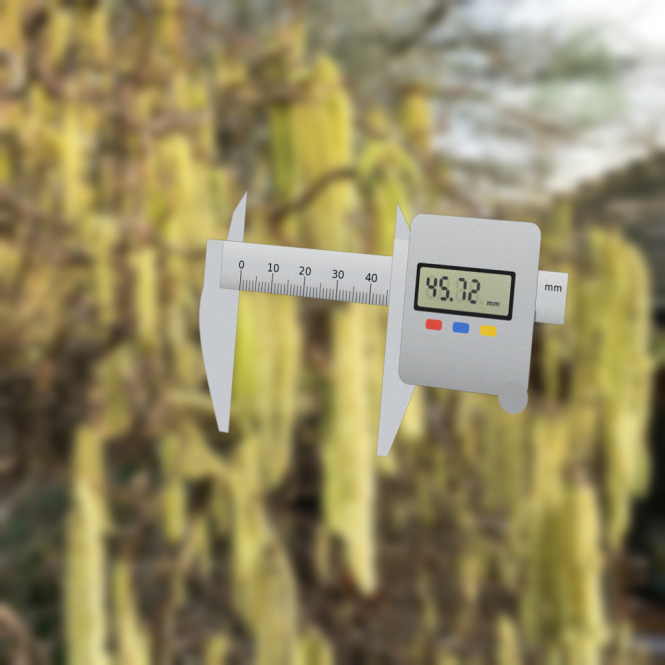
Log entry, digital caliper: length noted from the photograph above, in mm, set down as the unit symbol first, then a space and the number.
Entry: mm 45.72
